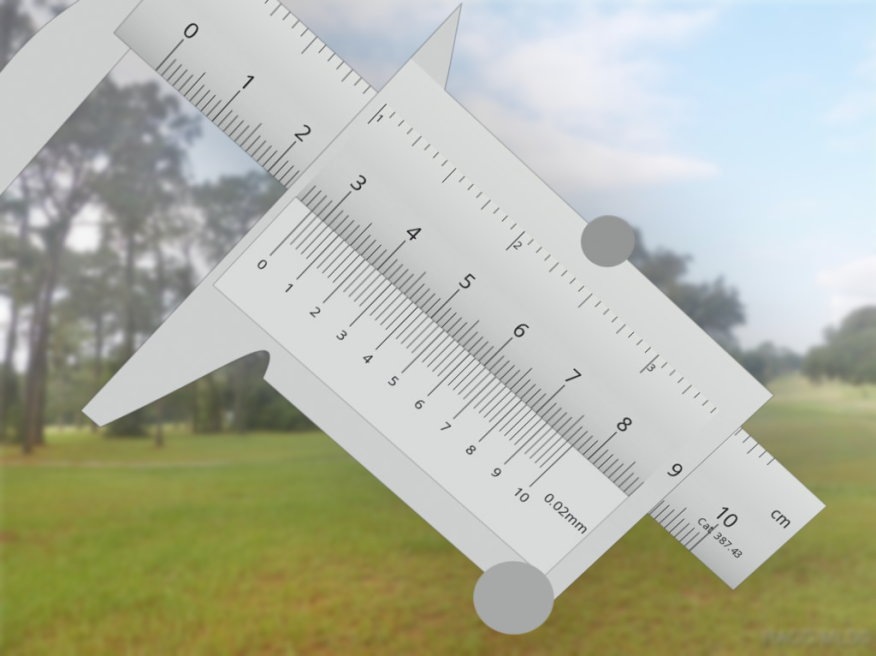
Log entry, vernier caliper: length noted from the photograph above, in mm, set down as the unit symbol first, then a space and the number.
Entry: mm 28.0
